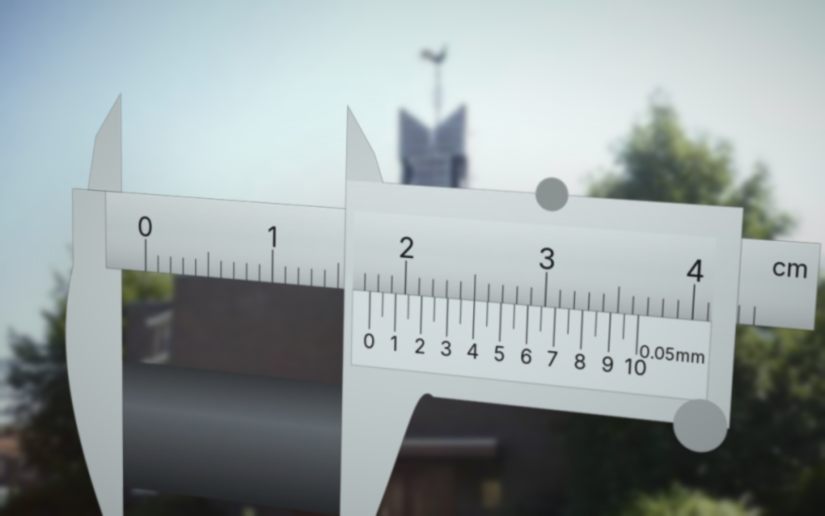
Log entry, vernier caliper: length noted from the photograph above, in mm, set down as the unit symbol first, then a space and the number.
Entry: mm 17.4
